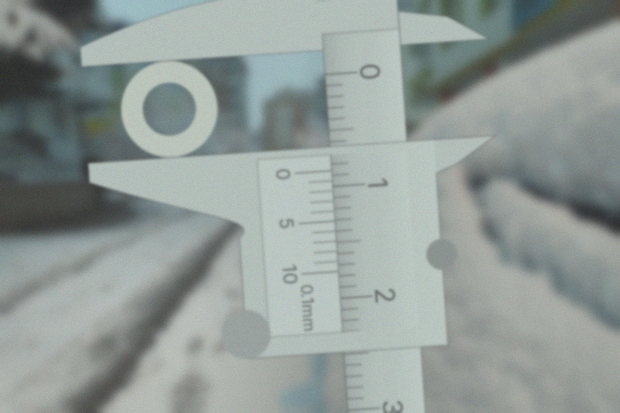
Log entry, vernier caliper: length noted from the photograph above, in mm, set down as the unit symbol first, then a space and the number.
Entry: mm 8.6
